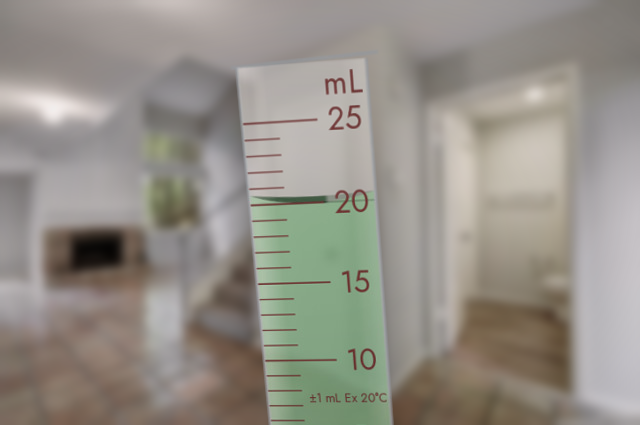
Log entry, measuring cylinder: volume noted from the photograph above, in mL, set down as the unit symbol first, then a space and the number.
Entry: mL 20
